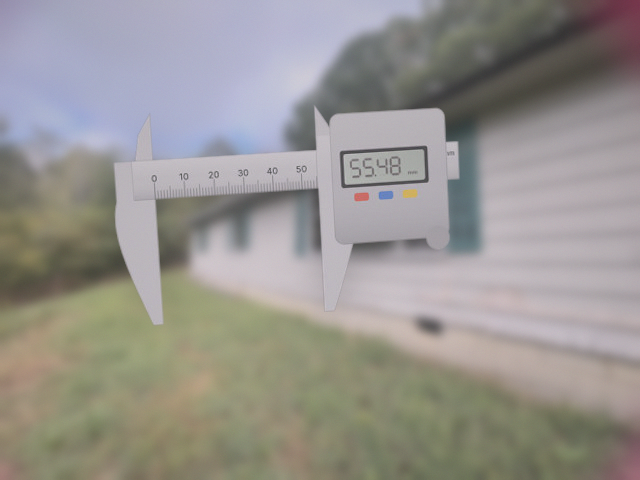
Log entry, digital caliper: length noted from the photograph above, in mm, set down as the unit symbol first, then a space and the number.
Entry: mm 55.48
